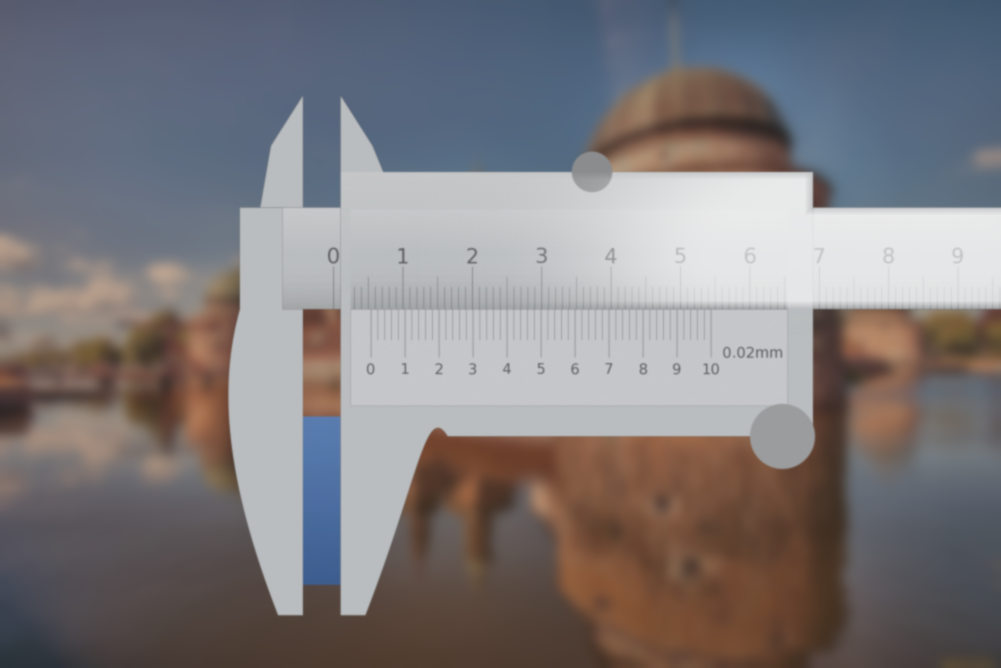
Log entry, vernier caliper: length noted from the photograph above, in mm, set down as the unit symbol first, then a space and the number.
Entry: mm 5.4
